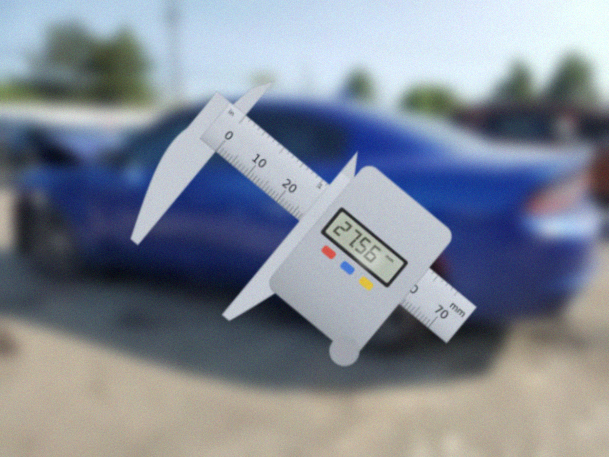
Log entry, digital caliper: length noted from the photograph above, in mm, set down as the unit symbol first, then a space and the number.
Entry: mm 27.56
